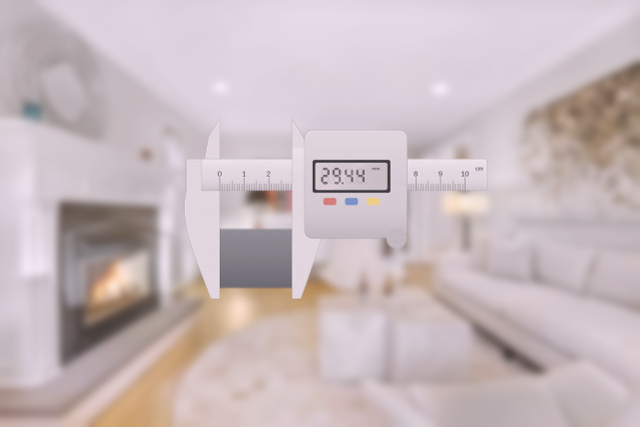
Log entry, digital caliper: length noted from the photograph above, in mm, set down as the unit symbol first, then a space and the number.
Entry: mm 29.44
